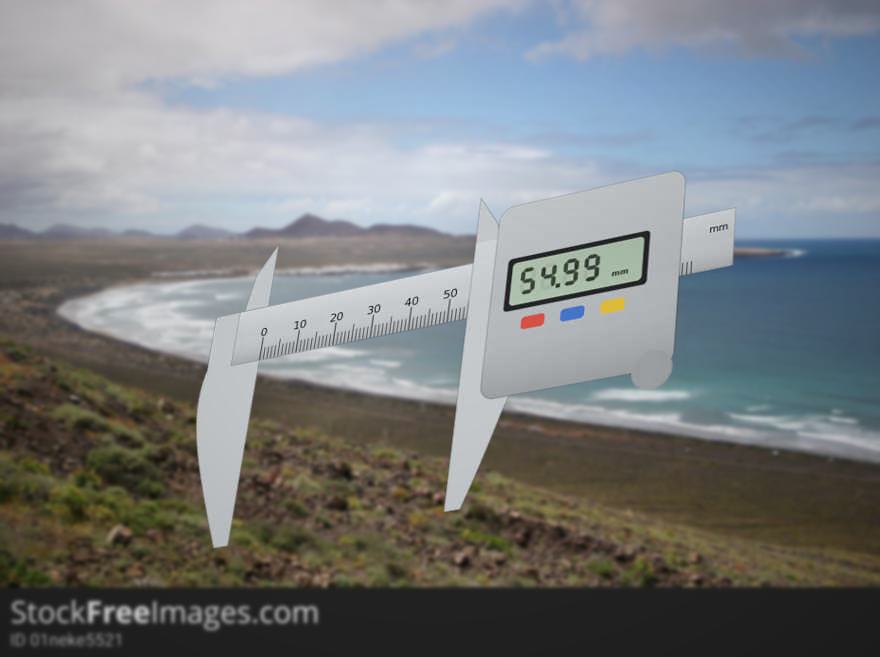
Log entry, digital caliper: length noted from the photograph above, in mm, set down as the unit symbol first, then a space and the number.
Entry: mm 54.99
